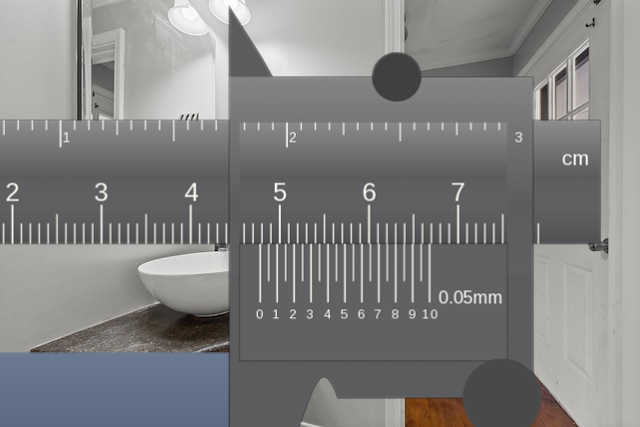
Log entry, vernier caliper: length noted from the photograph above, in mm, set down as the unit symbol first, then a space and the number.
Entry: mm 47.8
